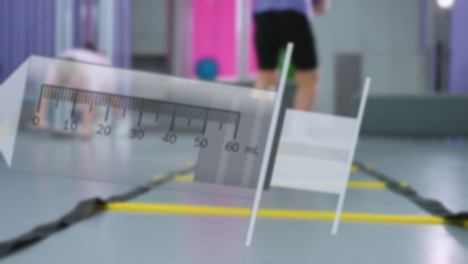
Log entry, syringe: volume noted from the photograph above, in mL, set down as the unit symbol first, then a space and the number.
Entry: mL 50
